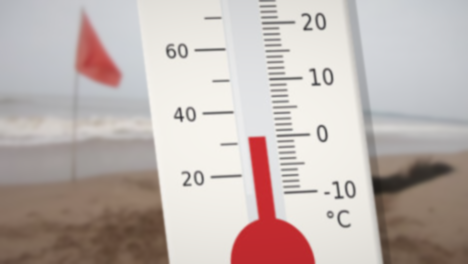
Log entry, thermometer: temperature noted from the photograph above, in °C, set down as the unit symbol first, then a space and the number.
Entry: °C 0
